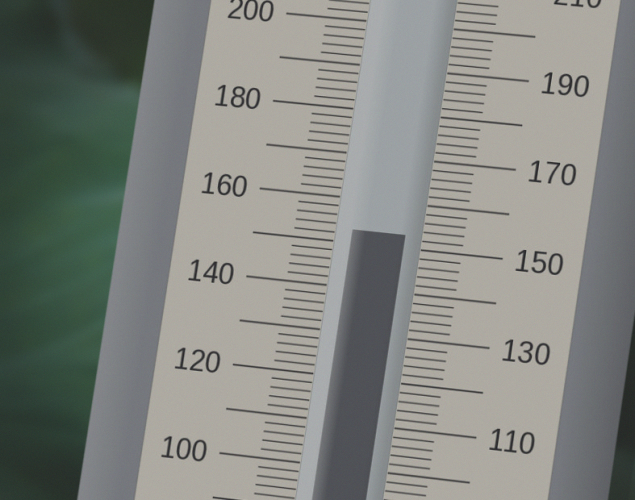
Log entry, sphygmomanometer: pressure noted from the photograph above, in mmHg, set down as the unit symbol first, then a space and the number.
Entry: mmHg 153
